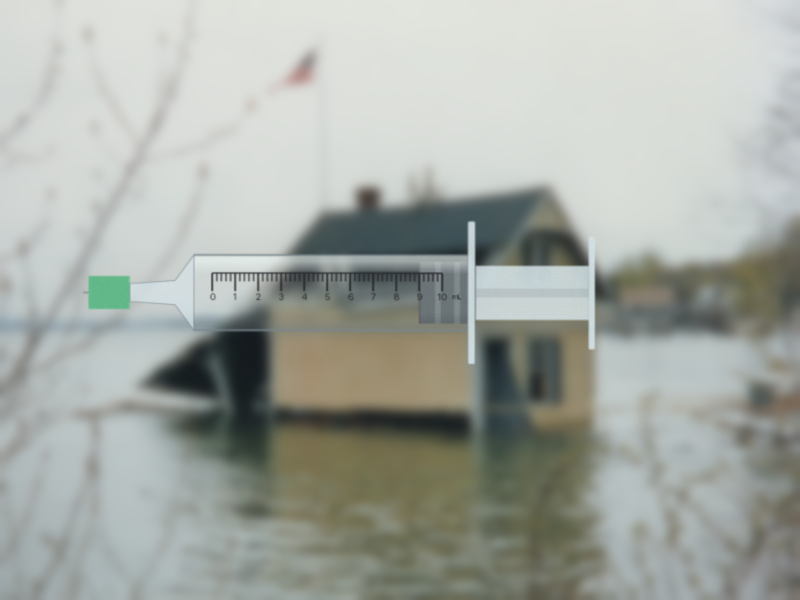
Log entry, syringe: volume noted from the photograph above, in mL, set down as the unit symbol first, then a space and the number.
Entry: mL 9
